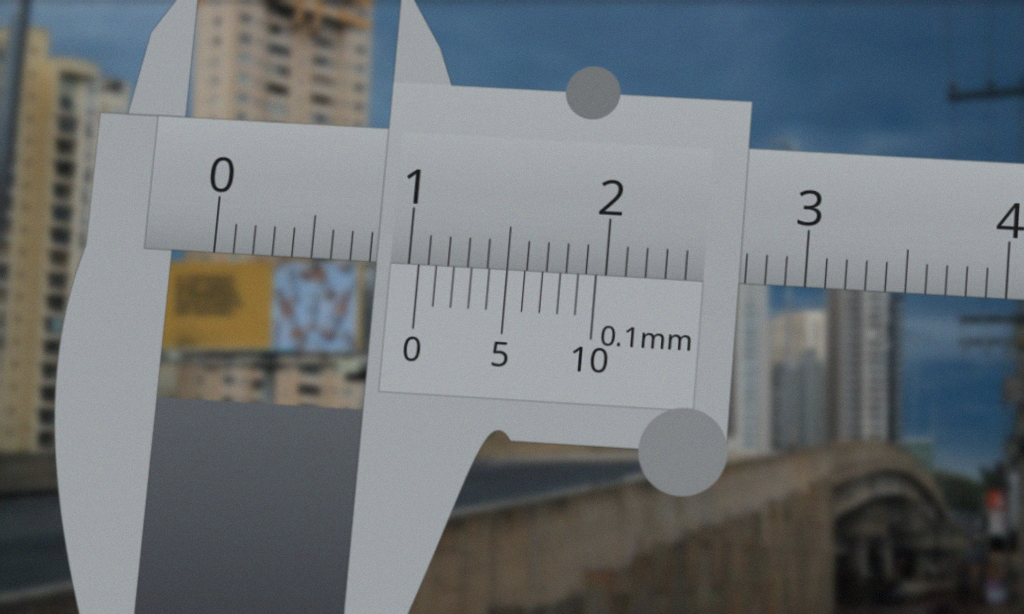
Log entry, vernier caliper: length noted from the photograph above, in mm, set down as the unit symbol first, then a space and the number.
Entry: mm 10.5
